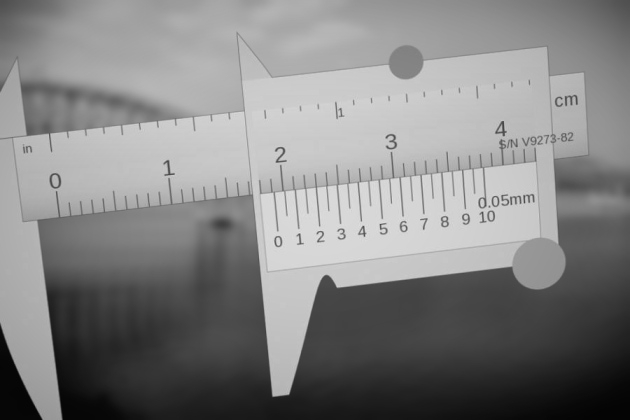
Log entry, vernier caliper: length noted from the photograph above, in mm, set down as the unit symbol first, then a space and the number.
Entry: mm 19.2
